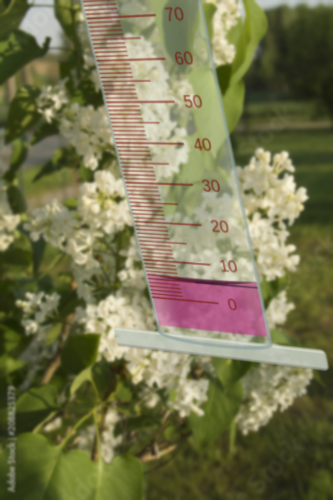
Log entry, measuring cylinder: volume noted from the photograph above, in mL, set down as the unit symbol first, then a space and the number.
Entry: mL 5
